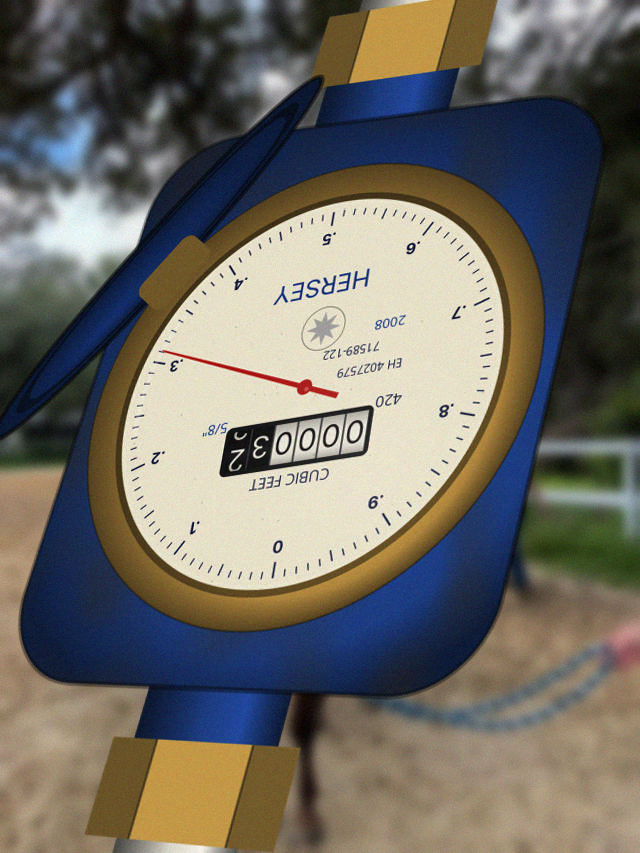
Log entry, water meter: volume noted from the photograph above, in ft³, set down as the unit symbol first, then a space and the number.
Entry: ft³ 32.31
